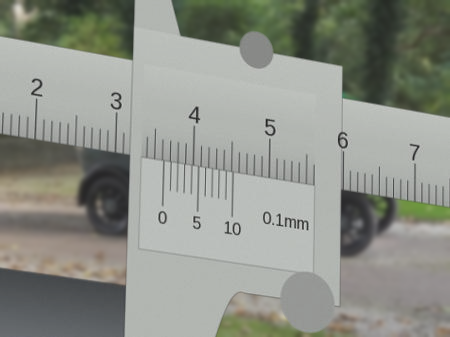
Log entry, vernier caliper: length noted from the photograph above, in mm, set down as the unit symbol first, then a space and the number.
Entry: mm 36.2
